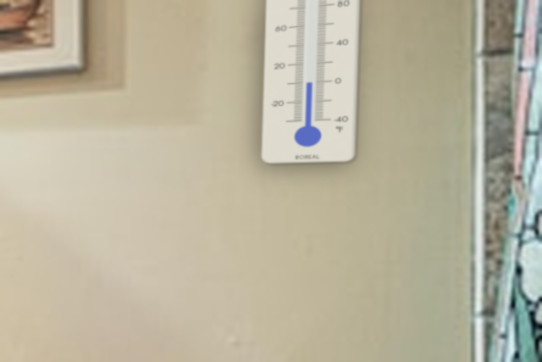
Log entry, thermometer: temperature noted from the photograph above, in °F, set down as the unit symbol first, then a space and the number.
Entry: °F 0
